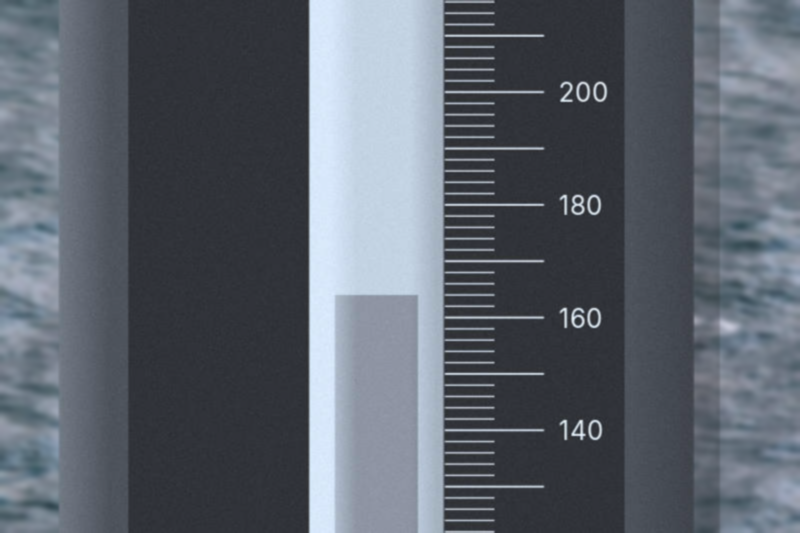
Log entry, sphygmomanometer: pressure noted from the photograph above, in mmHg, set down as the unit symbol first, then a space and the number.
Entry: mmHg 164
